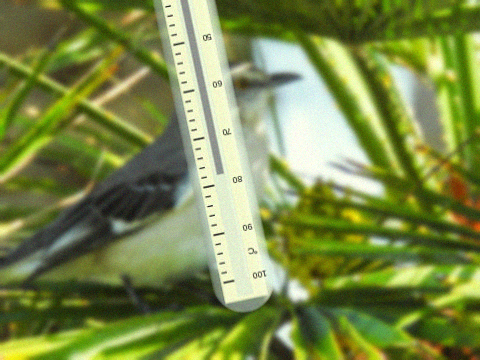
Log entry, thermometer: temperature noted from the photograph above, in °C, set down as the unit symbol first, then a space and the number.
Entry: °C 78
